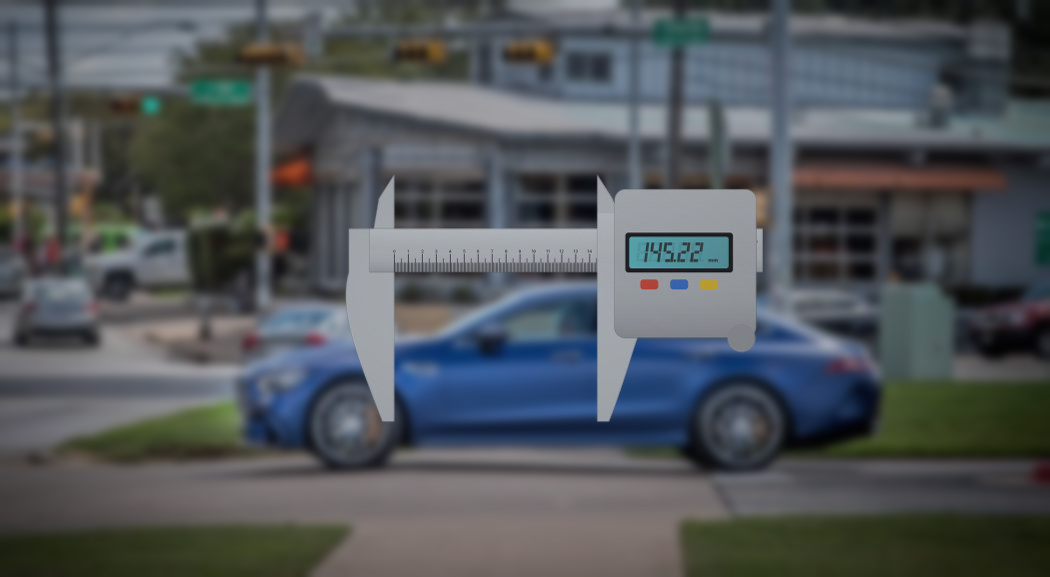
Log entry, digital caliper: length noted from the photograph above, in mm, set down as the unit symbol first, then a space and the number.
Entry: mm 145.22
